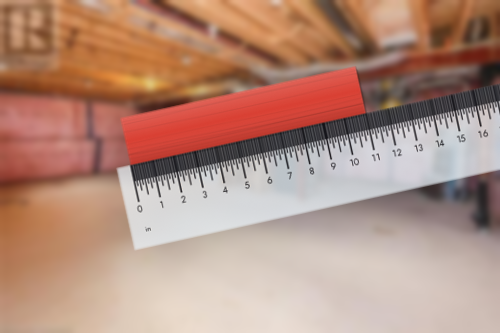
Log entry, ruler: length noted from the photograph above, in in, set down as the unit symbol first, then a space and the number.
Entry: in 11
